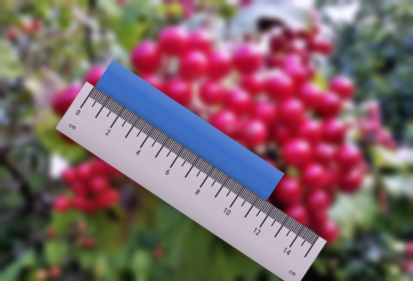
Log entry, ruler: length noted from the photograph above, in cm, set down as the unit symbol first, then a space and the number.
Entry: cm 11.5
